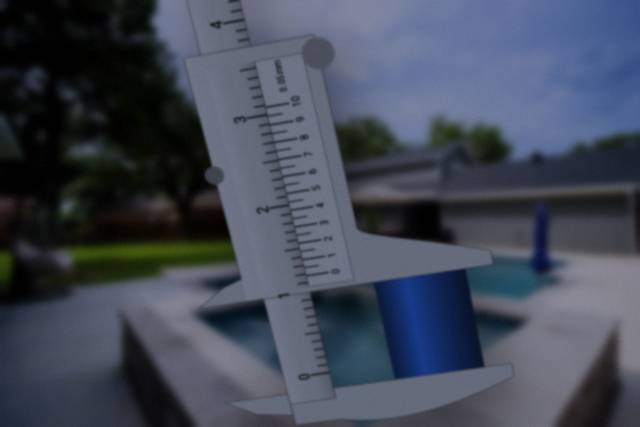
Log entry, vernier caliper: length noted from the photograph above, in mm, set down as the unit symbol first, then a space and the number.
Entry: mm 11.8
